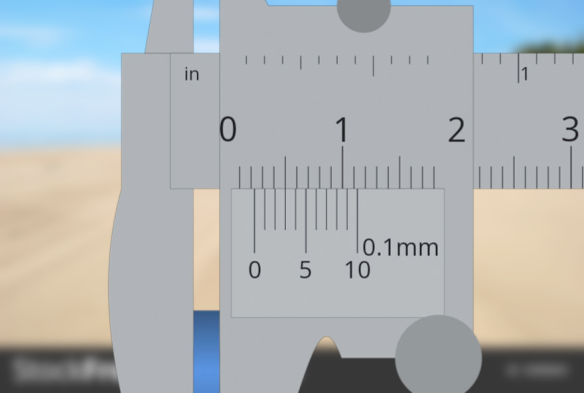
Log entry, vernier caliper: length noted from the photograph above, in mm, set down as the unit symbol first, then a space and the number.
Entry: mm 2.3
